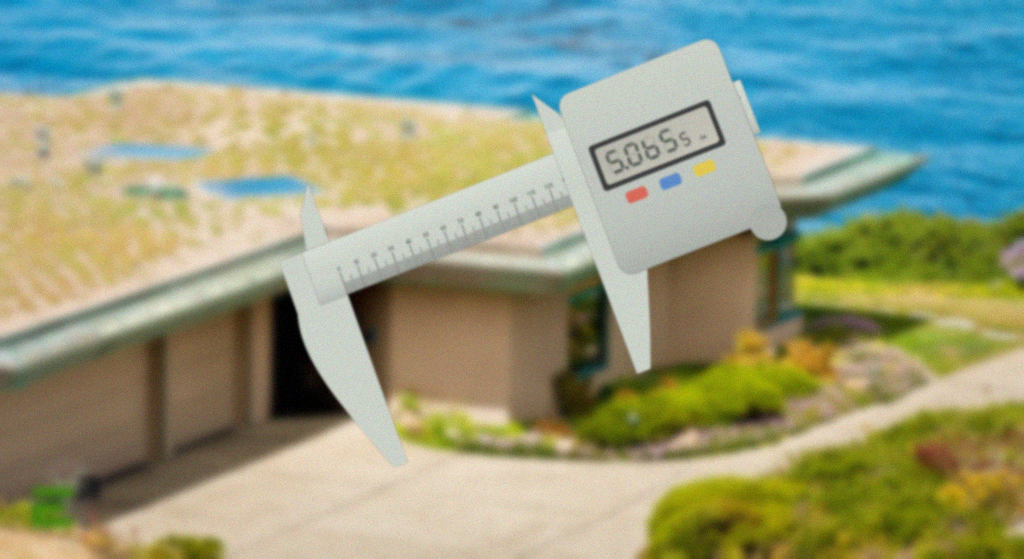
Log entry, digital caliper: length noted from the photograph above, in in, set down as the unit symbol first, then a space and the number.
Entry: in 5.0655
